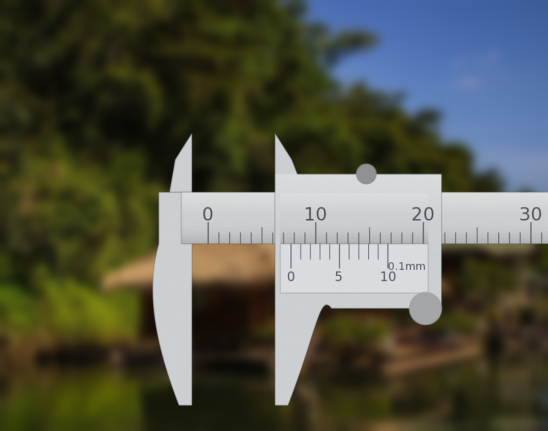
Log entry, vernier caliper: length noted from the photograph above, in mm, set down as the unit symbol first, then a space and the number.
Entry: mm 7.7
